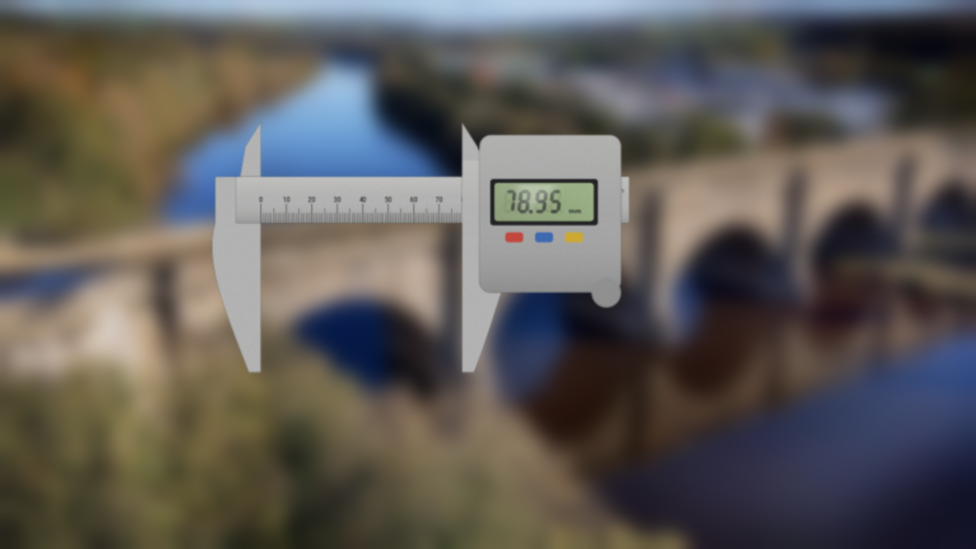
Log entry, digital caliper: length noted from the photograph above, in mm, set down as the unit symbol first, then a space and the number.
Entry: mm 78.95
